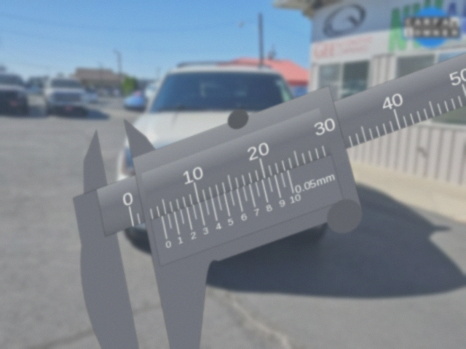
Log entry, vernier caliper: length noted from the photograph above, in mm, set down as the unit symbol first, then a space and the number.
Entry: mm 4.4
